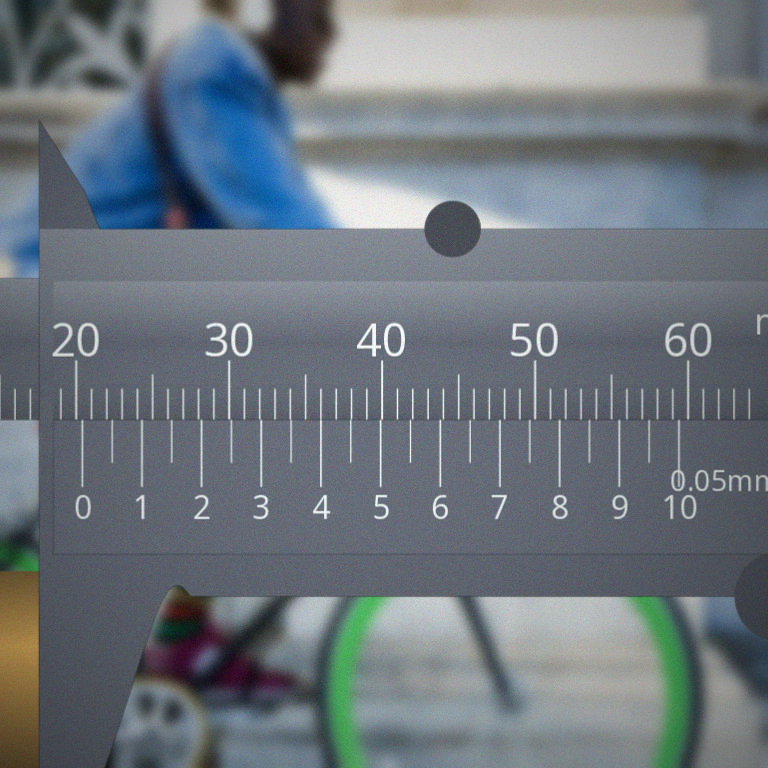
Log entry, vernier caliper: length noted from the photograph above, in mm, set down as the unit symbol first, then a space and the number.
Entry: mm 20.4
